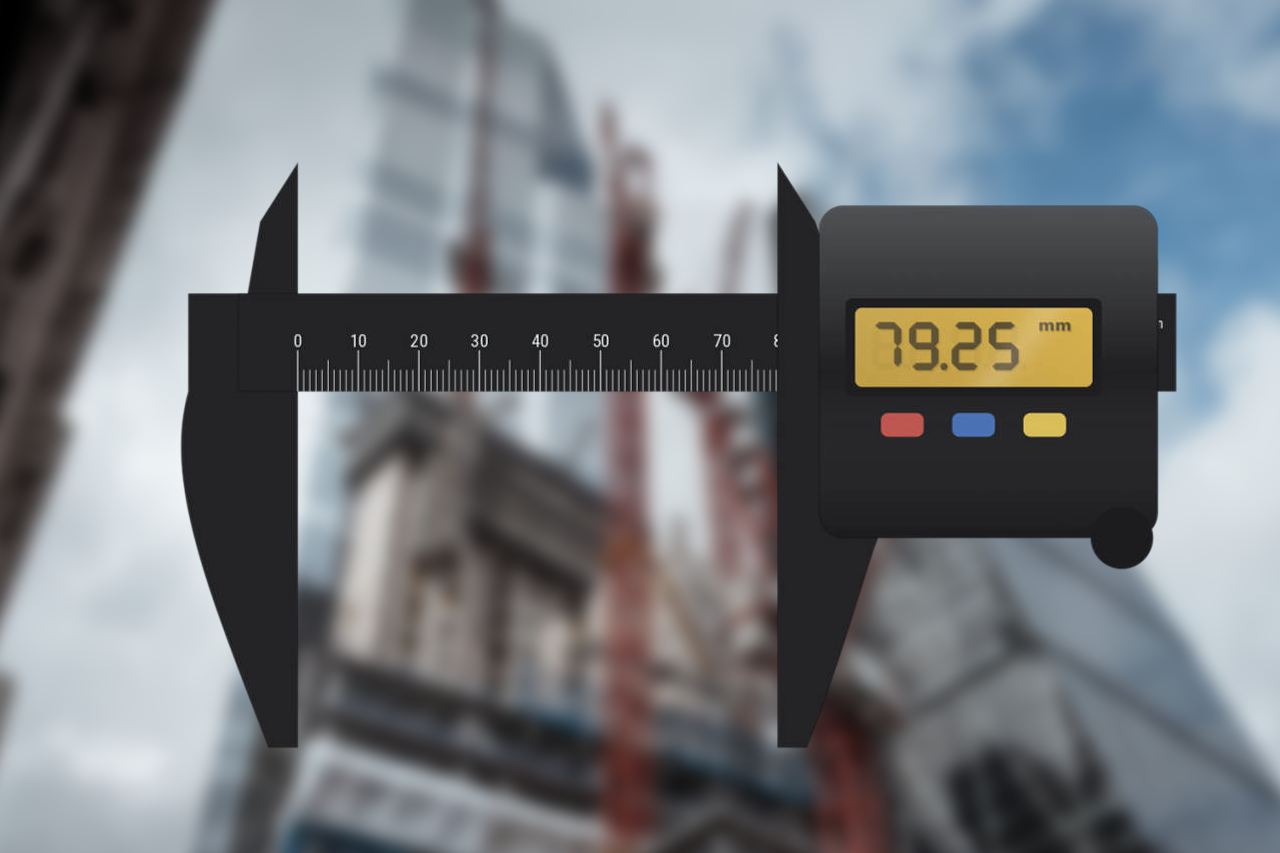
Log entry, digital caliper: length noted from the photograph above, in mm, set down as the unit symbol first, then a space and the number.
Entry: mm 79.25
